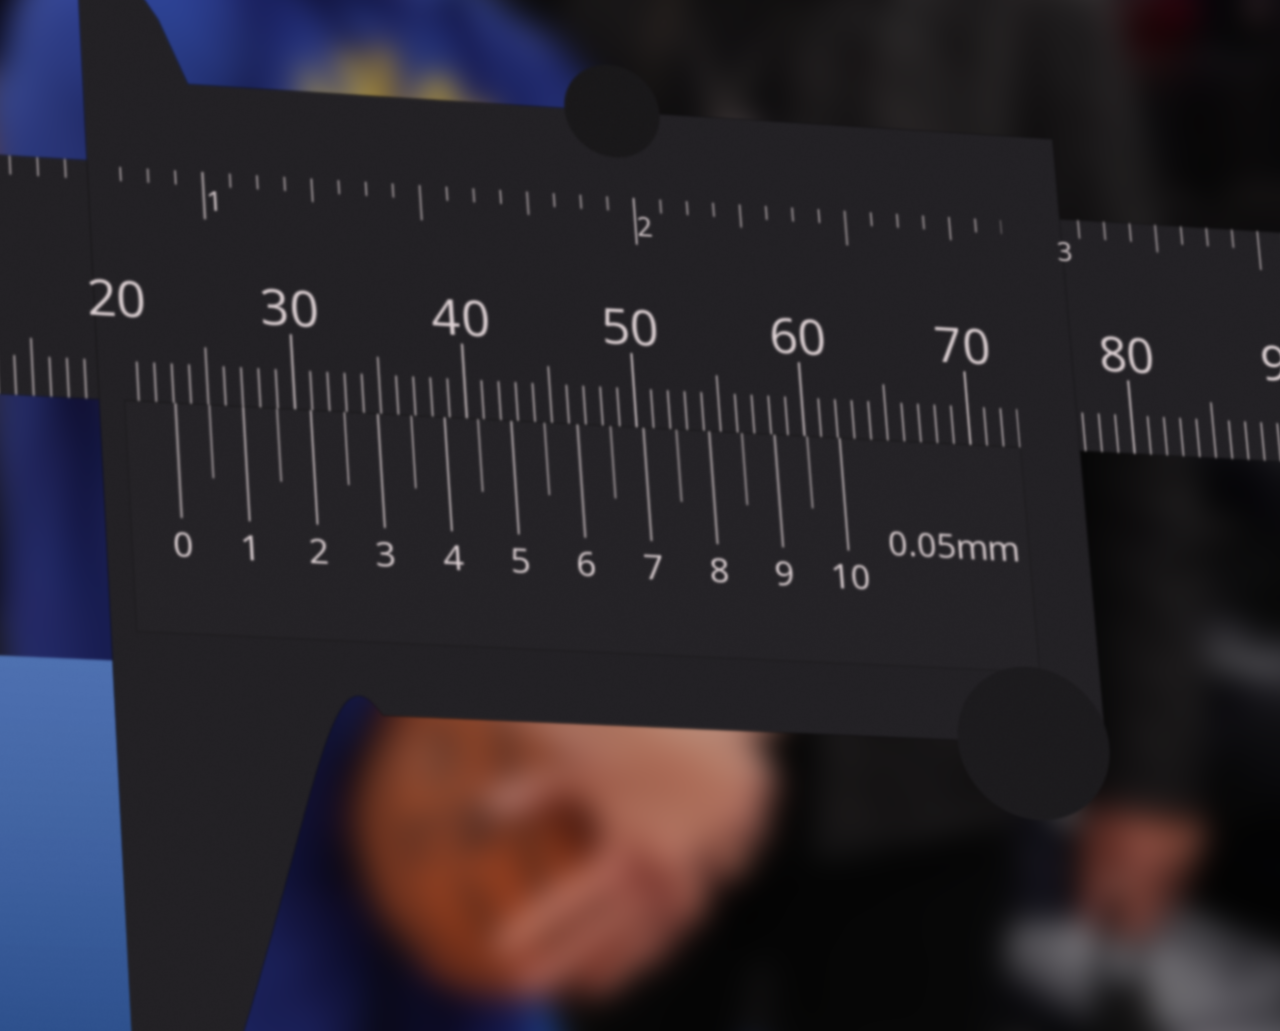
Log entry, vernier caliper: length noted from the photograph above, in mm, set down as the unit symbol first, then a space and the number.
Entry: mm 23.1
